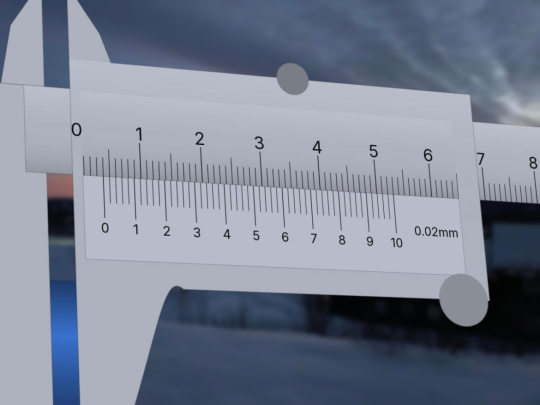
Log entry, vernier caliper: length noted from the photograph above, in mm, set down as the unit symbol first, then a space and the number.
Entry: mm 4.0
